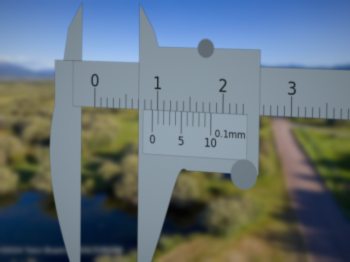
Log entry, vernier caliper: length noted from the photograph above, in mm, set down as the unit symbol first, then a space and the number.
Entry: mm 9.2
